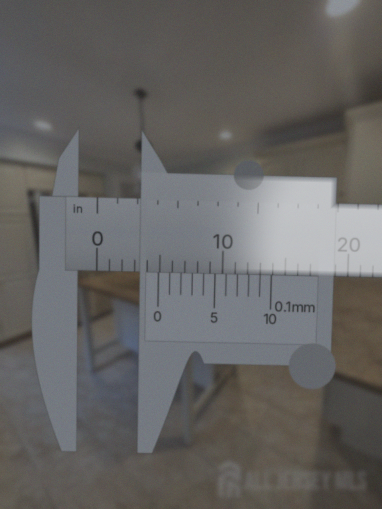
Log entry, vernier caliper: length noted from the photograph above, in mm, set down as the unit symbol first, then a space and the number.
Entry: mm 4.9
